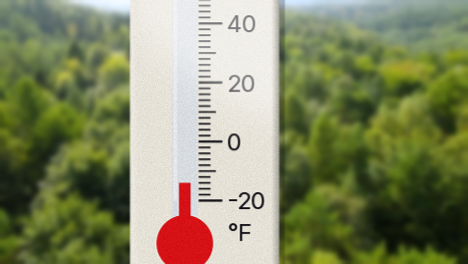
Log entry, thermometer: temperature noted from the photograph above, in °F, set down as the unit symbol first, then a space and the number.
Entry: °F -14
